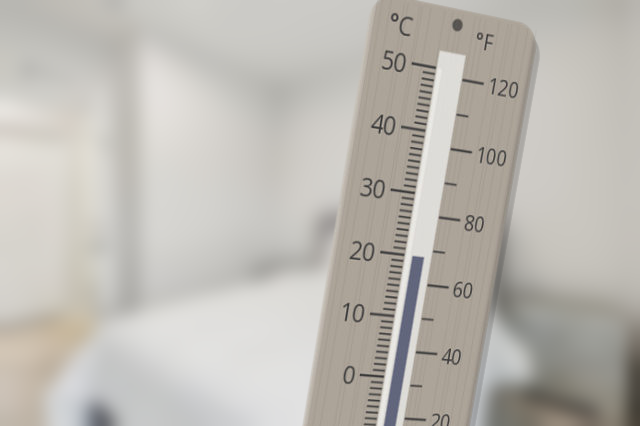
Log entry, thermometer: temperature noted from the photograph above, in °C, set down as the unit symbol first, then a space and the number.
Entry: °C 20
